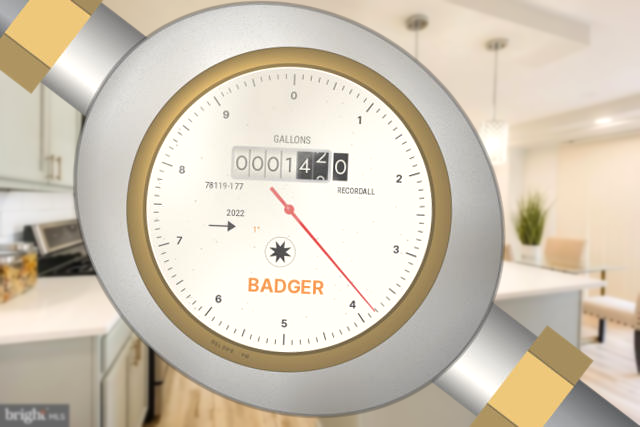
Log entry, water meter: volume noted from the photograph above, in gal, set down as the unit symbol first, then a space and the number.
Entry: gal 1423.8
